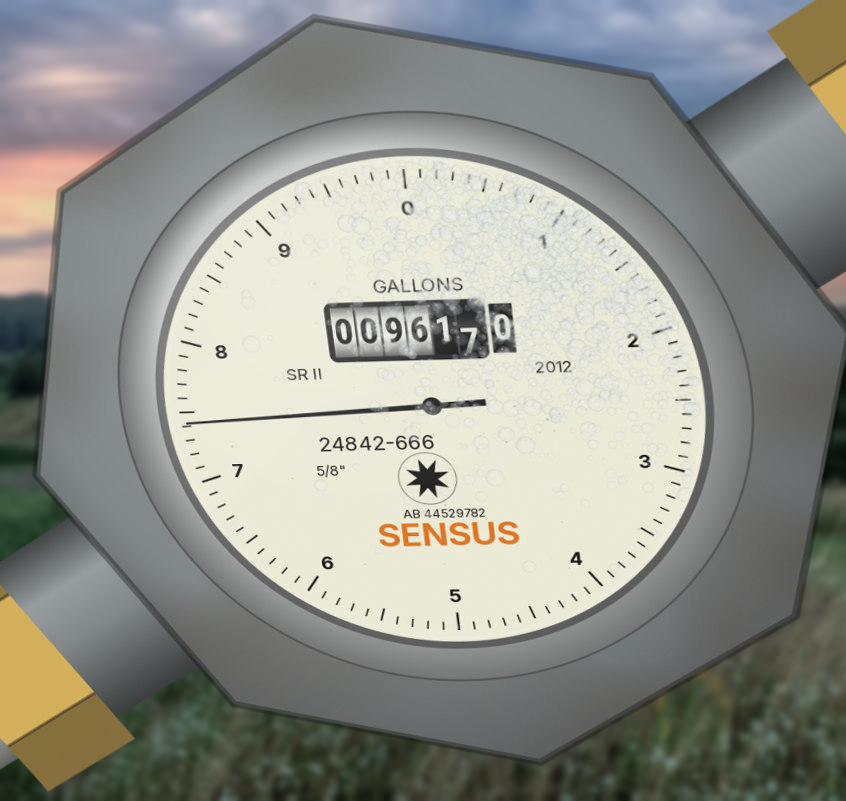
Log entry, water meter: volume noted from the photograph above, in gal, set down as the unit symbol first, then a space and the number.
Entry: gal 96167.4
